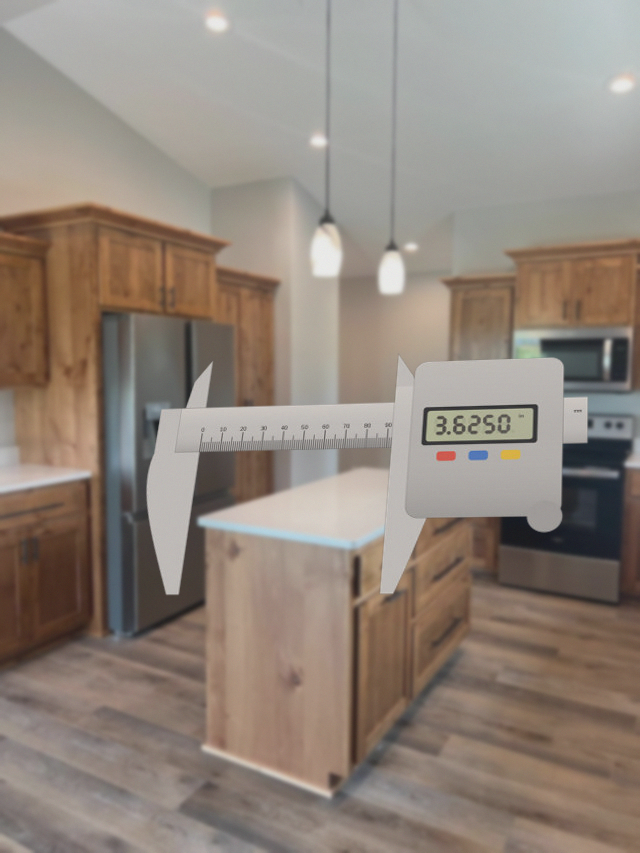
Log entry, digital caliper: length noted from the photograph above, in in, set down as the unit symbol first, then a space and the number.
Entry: in 3.6250
